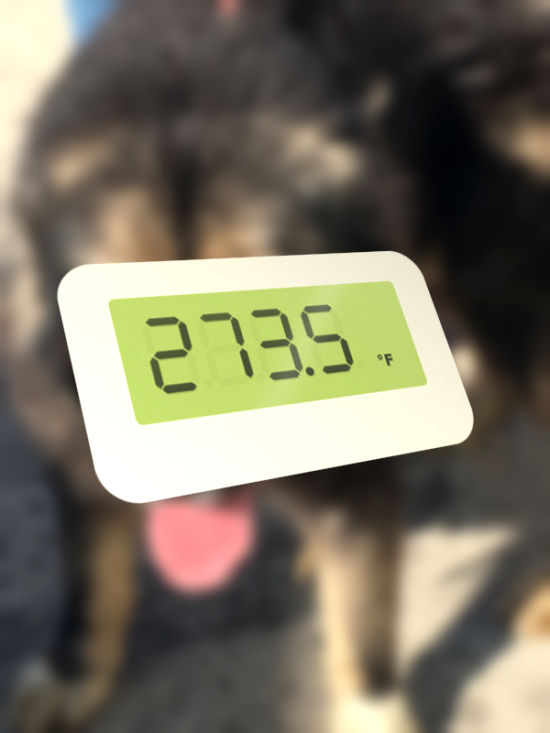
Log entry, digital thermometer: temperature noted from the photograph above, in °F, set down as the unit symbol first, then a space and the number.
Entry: °F 273.5
